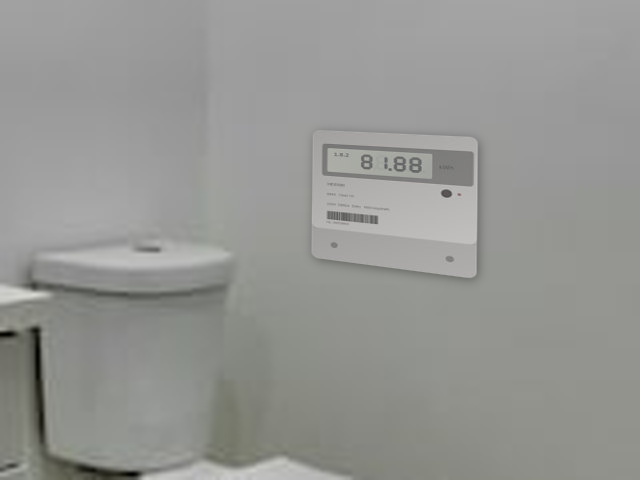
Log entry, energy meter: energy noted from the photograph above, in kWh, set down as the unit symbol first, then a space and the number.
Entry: kWh 81.88
